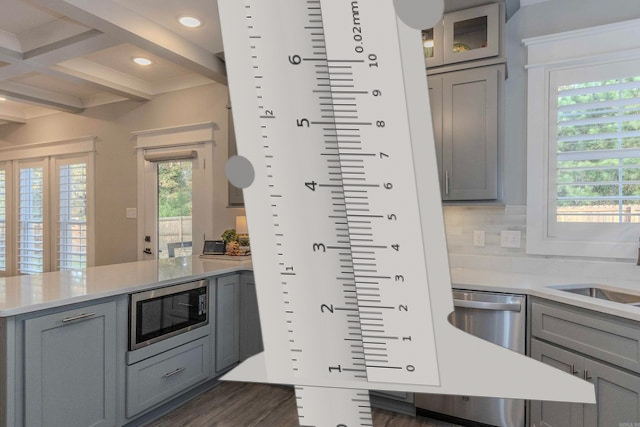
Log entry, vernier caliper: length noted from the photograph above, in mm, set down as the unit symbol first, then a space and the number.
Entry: mm 10.8
